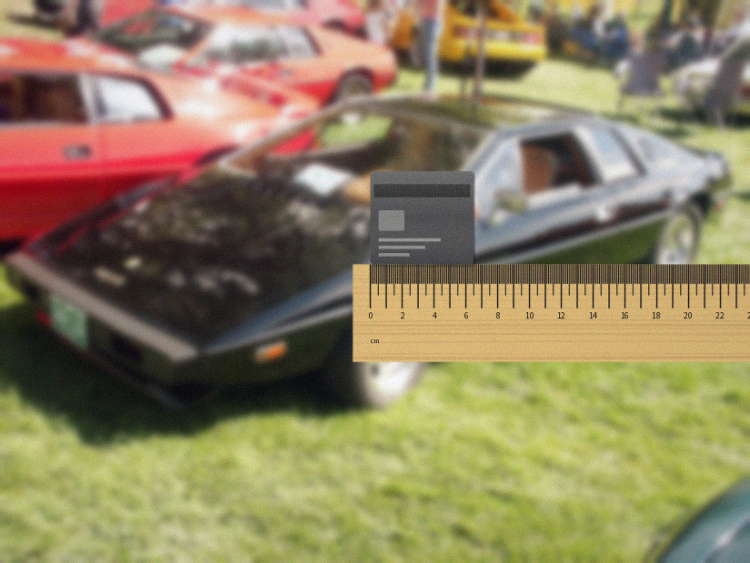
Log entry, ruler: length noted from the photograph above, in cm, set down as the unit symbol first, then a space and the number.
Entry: cm 6.5
